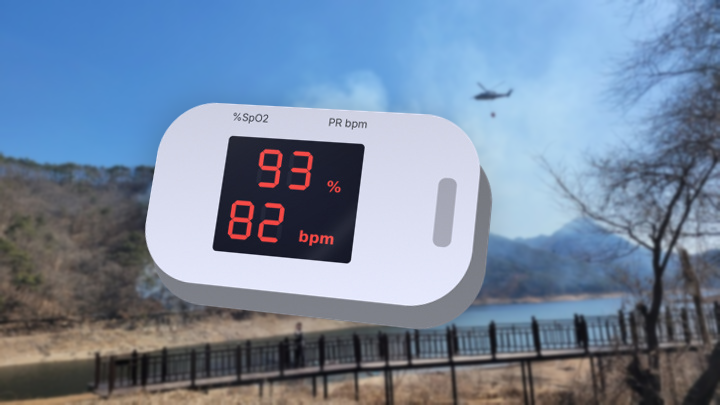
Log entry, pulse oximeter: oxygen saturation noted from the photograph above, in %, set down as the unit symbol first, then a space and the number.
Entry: % 93
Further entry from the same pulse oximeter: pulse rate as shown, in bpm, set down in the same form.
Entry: bpm 82
